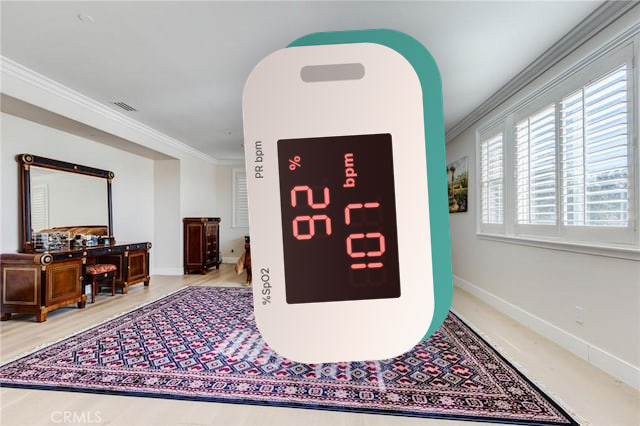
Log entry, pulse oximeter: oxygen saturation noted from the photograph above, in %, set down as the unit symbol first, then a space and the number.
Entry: % 92
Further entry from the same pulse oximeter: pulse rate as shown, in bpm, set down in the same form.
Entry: bpm 107
